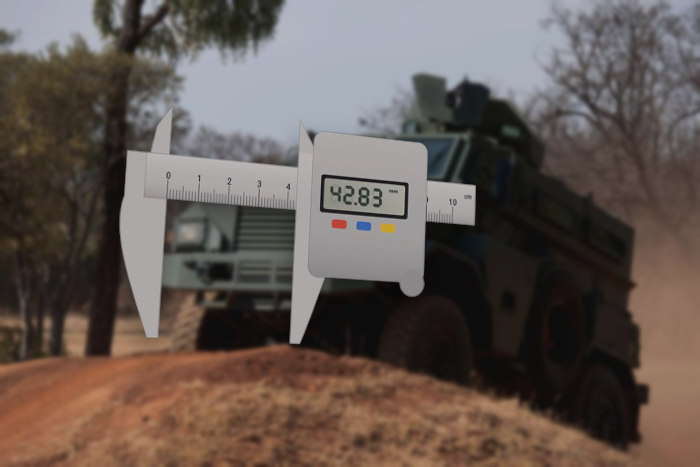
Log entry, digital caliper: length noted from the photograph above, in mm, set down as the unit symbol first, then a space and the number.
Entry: mm 42.83
